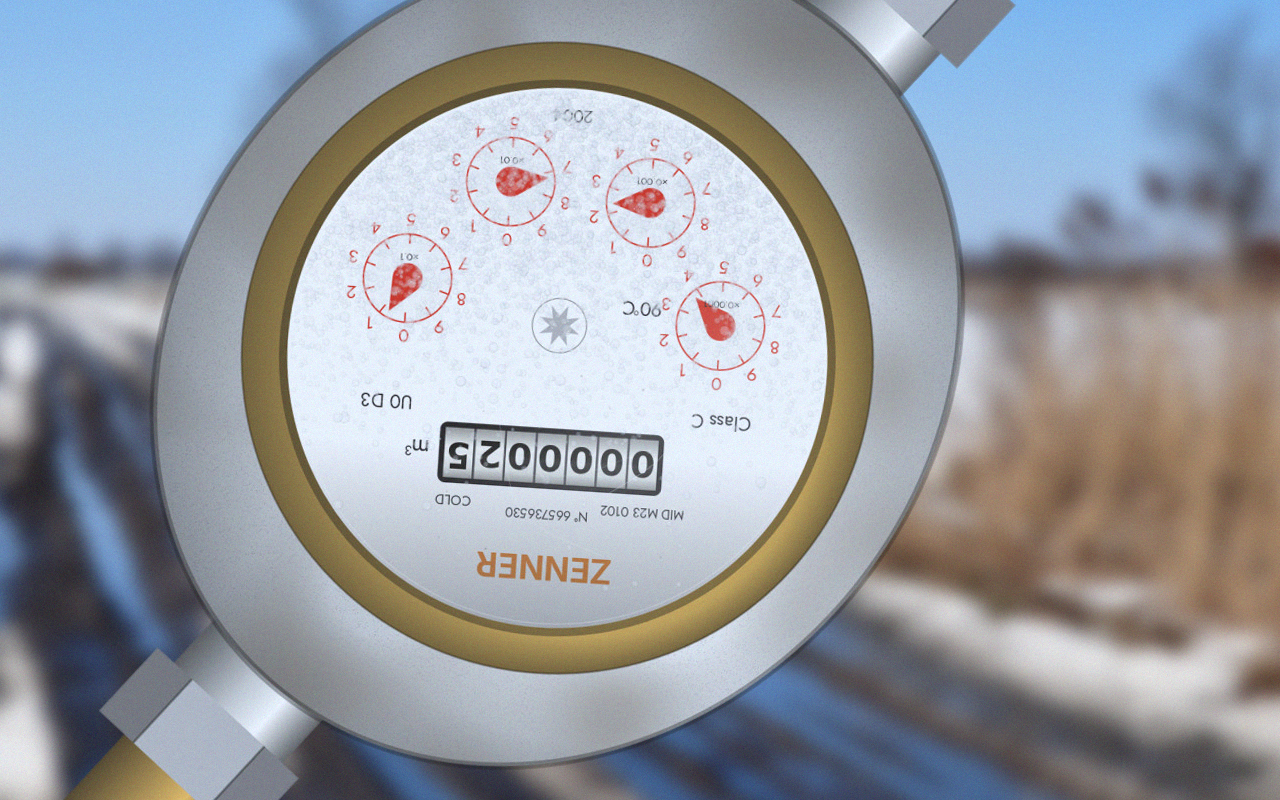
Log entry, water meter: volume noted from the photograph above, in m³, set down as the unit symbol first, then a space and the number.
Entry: m³ 25.0723
